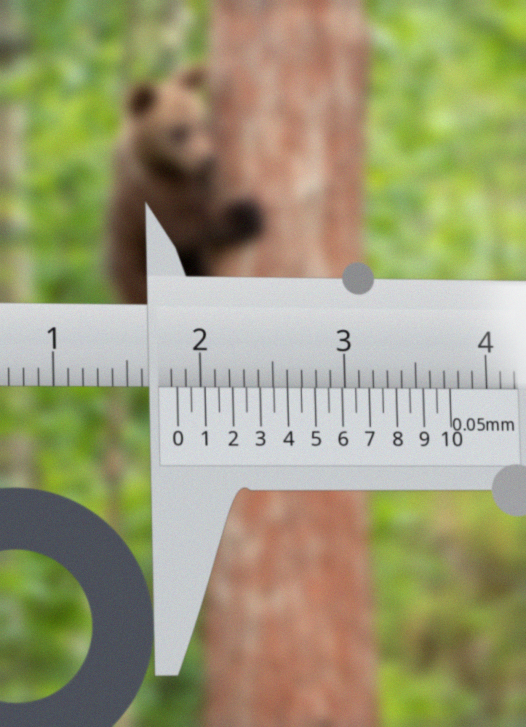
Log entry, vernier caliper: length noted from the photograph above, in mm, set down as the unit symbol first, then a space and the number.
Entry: mm 18.4
